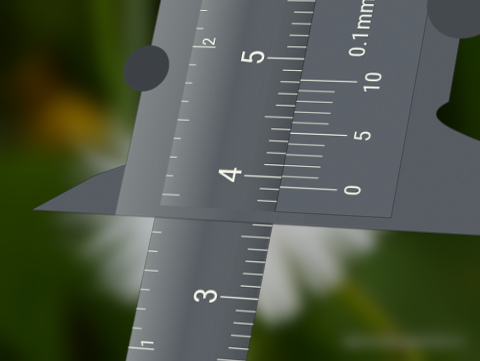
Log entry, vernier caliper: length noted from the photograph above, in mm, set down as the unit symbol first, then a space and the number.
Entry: mm 39.2
